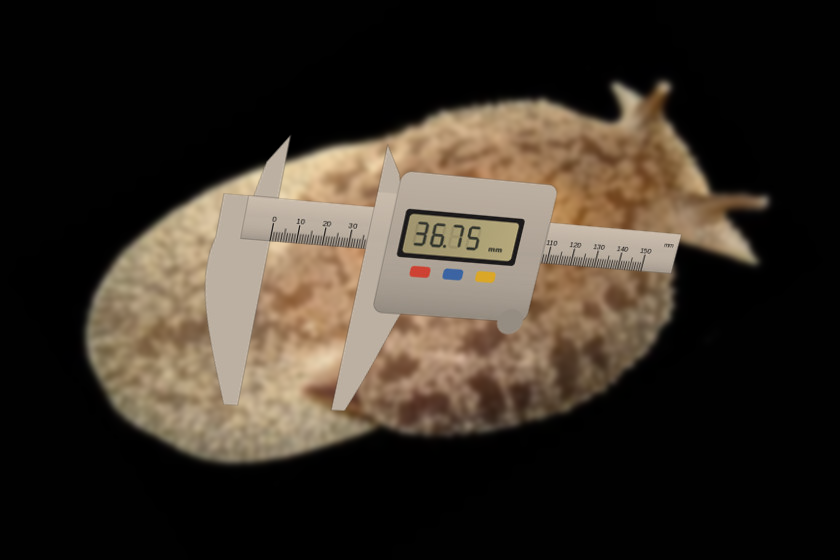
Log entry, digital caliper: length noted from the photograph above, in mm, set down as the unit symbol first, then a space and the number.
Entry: mm 36.75
